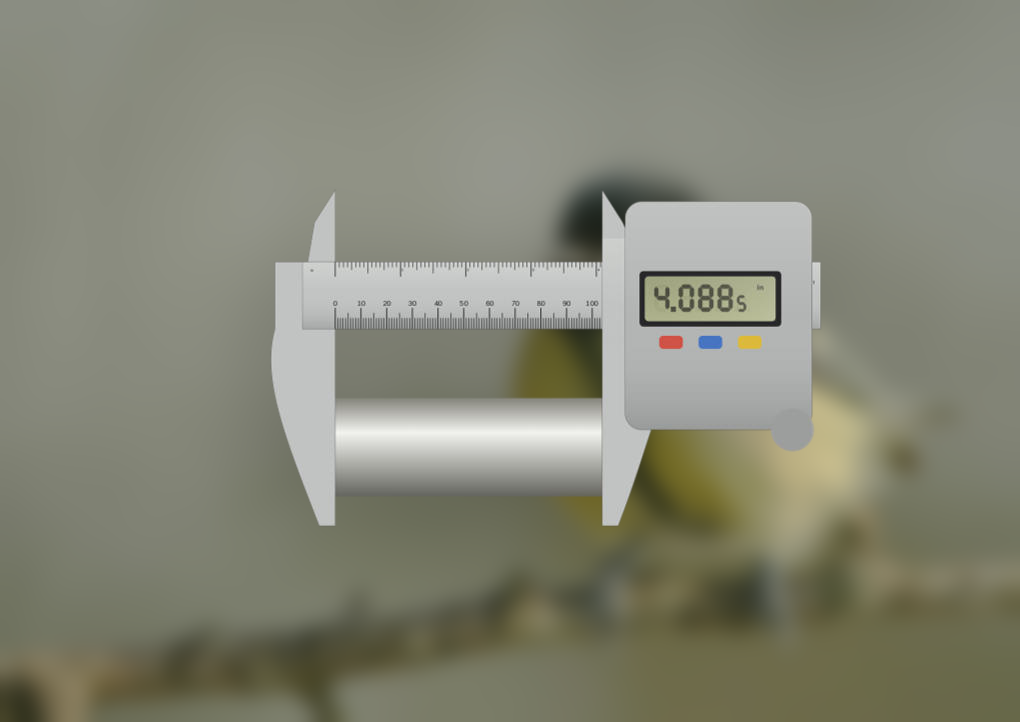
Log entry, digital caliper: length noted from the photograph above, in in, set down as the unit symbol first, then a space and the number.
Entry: in 4.0885
